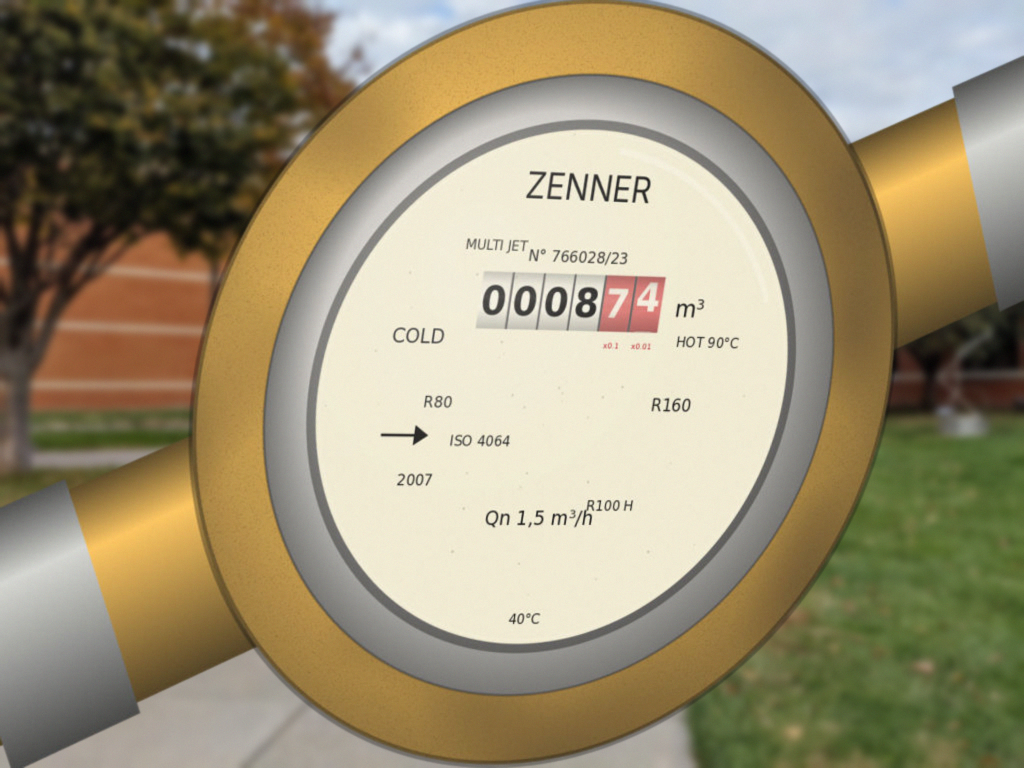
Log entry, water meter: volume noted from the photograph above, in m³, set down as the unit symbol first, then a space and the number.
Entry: m³ 8.74
